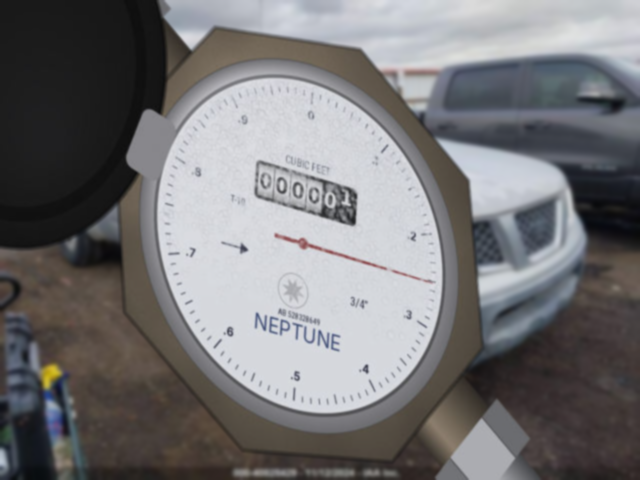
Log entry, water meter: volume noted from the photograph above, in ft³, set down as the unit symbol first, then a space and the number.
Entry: ft³ 1.25
